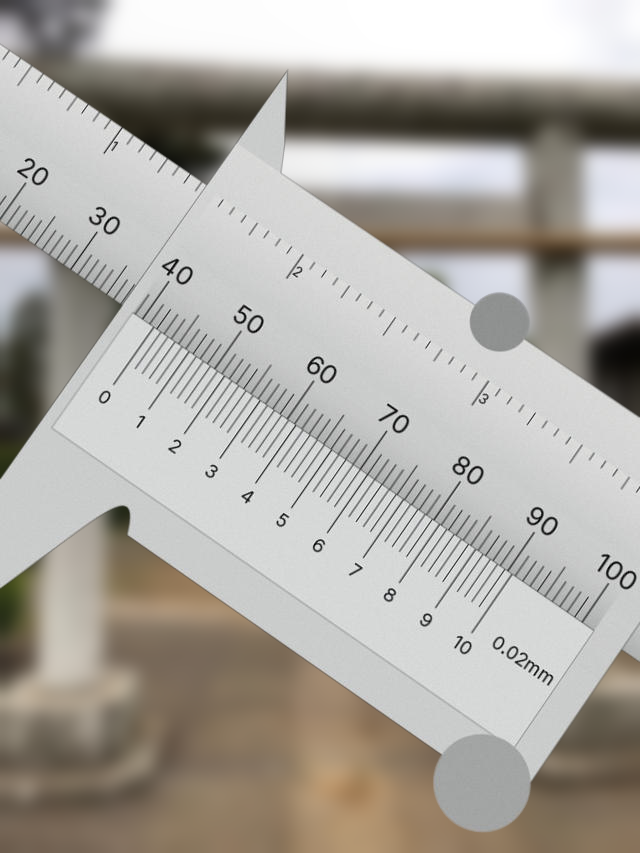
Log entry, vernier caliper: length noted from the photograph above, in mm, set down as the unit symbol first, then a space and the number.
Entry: mm 41.6
